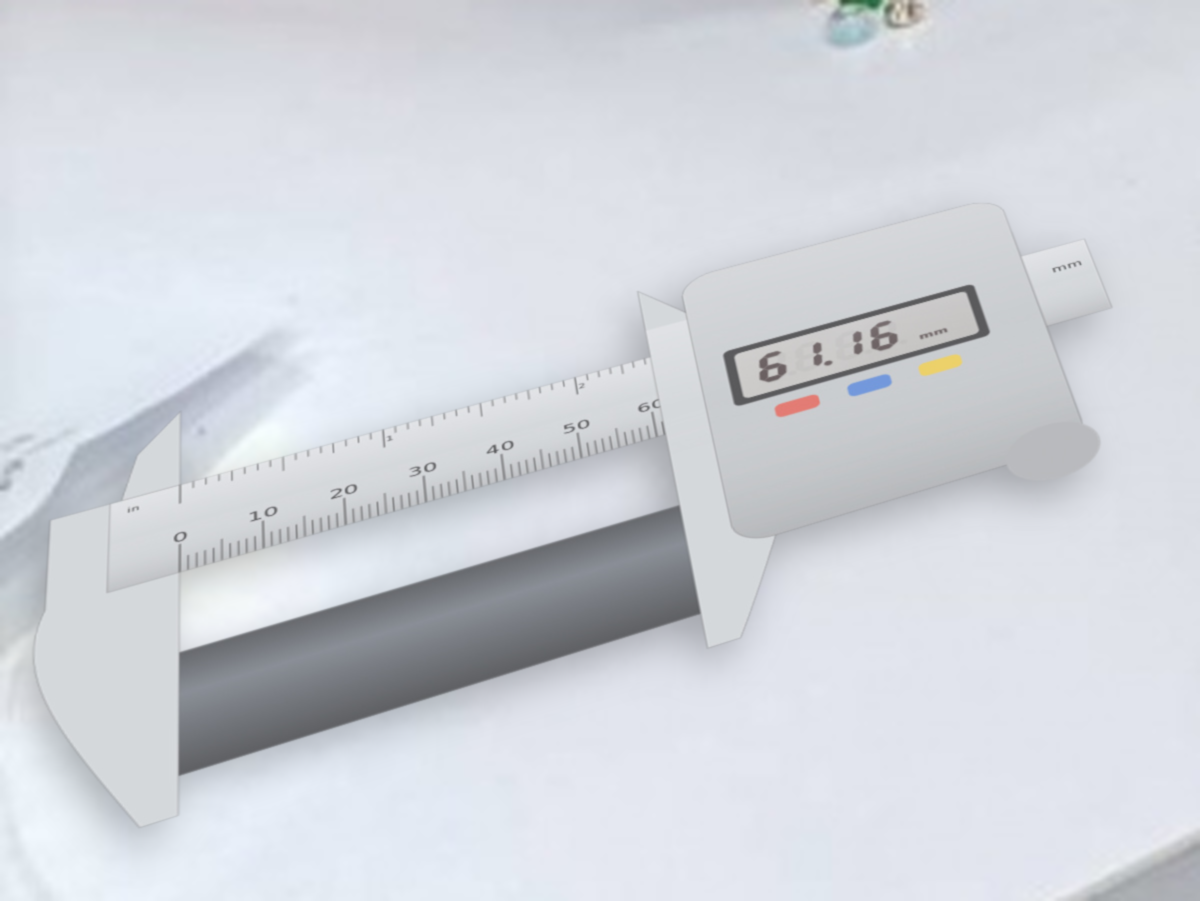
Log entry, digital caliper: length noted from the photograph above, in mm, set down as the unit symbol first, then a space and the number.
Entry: mm 61.16
